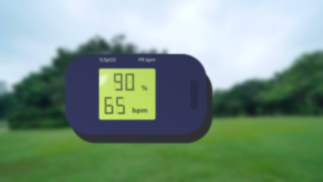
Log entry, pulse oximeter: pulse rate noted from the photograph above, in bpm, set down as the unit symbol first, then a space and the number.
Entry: bpm 65
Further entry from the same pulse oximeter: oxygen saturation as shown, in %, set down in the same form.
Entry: % 90
